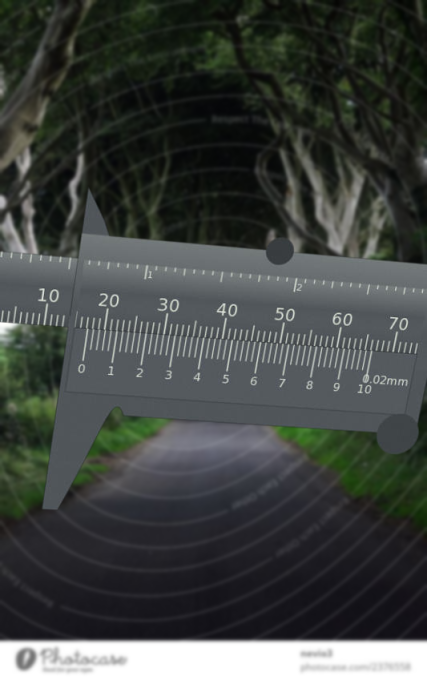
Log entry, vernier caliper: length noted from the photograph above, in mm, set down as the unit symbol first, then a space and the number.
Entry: mm 17.2
